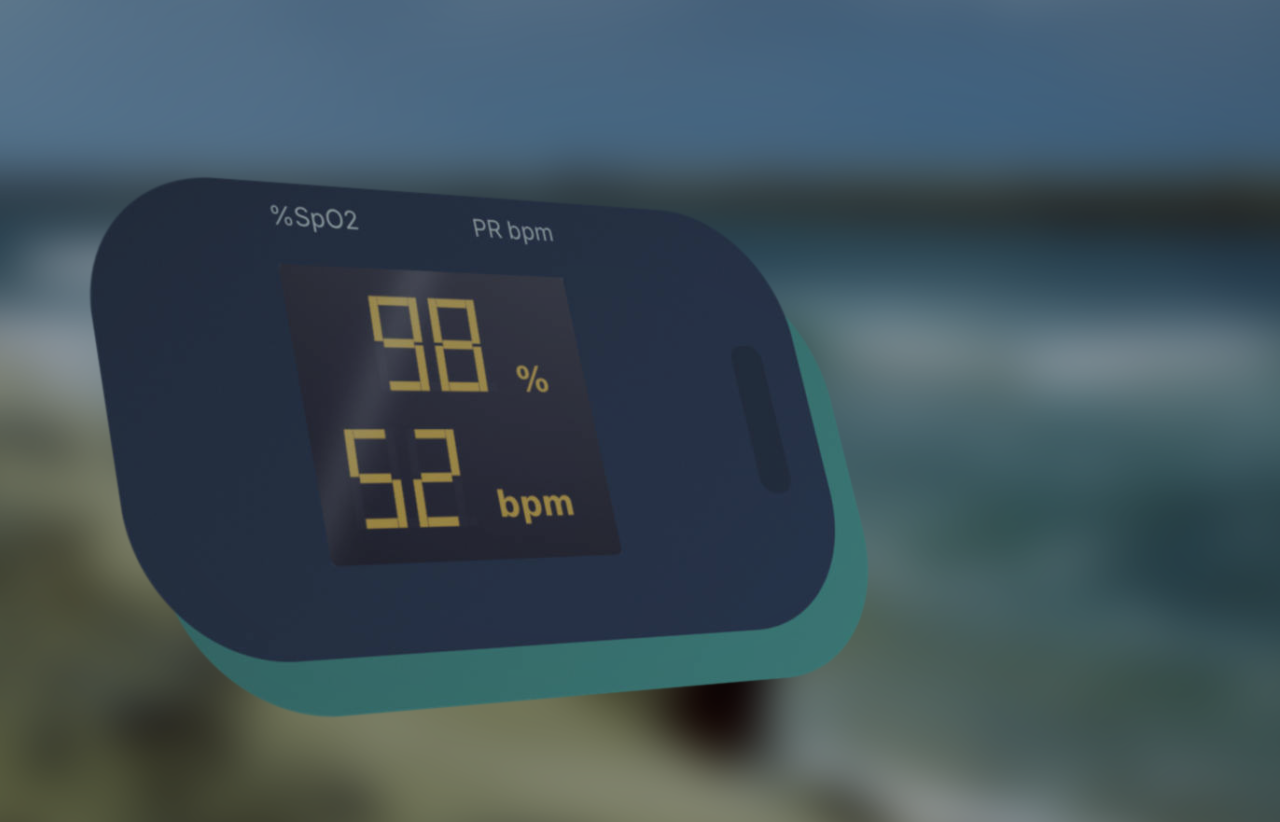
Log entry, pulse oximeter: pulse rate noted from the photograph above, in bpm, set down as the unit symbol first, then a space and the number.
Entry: bpm 52
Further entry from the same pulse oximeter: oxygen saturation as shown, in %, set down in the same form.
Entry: % 98
